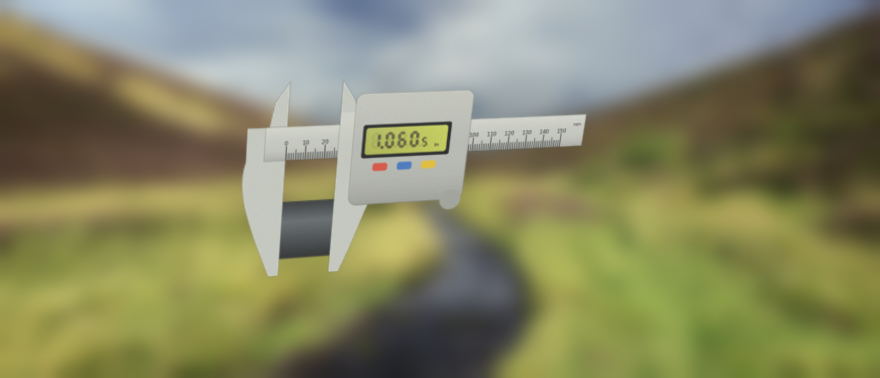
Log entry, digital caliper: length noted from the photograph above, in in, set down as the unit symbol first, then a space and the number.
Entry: in 1.0605
